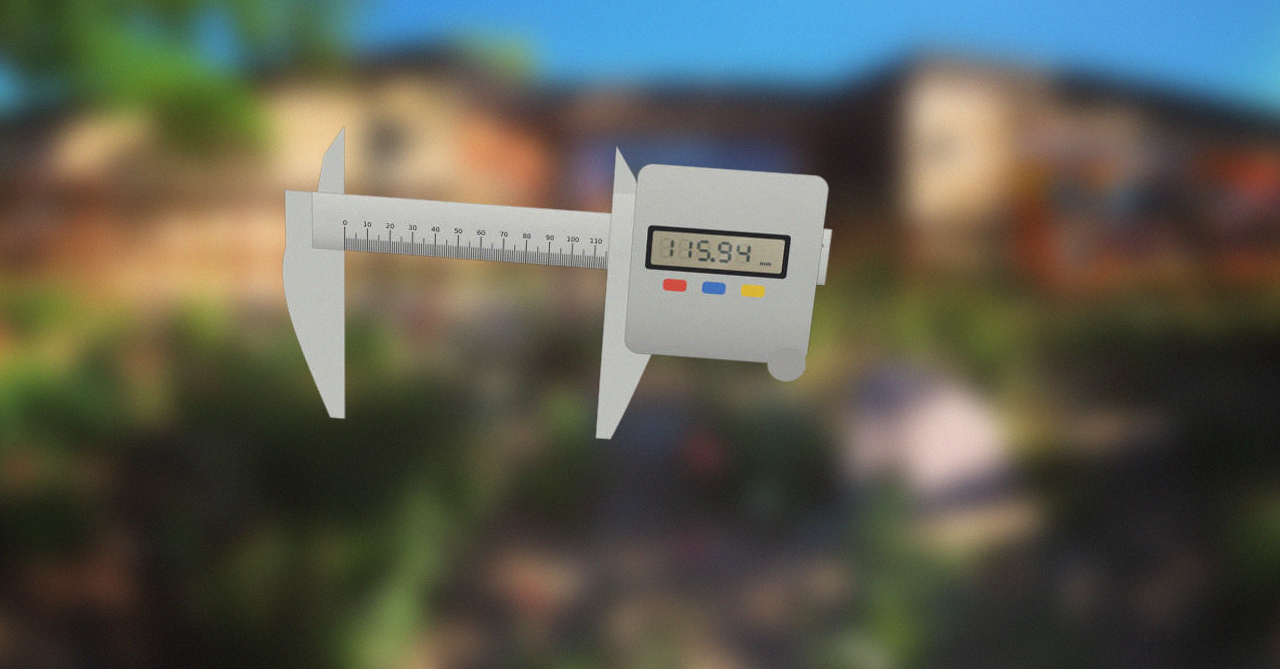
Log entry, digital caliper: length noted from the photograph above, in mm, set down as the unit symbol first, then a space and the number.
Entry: mm 115.94
